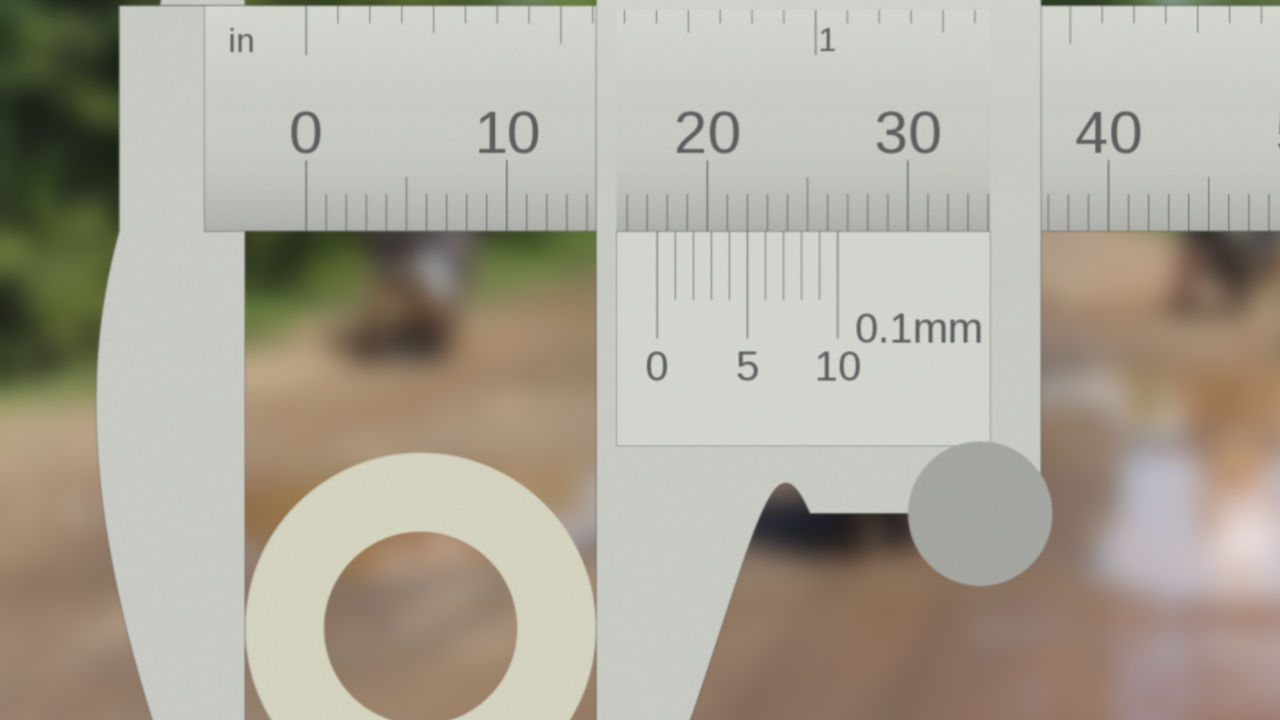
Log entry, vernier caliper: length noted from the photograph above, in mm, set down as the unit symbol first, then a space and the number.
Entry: mm 17.5
